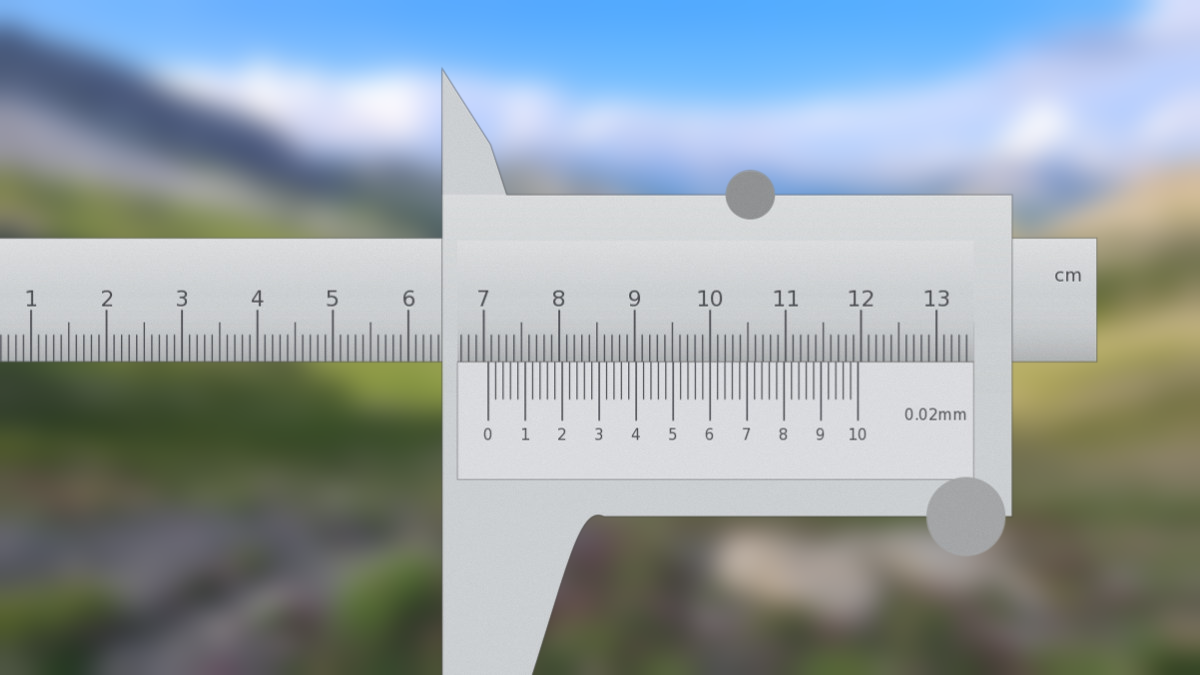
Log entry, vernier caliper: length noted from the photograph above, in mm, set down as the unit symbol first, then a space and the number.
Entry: mm 70.6
